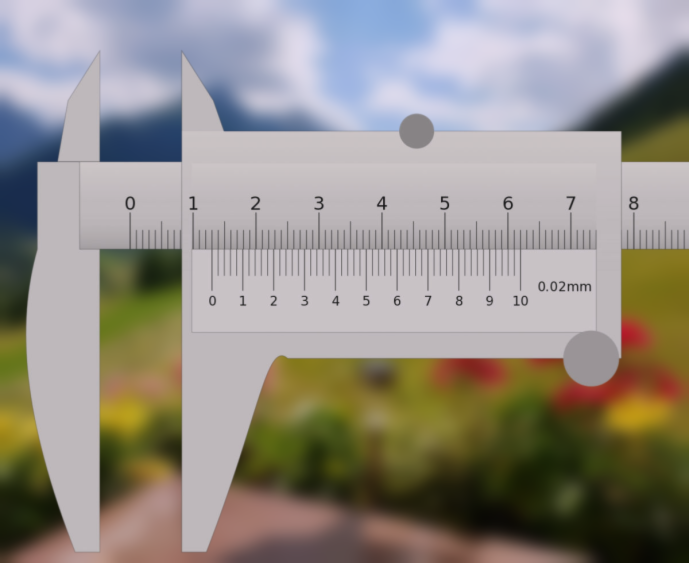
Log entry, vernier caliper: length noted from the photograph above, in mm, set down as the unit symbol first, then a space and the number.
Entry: mm 13.0
